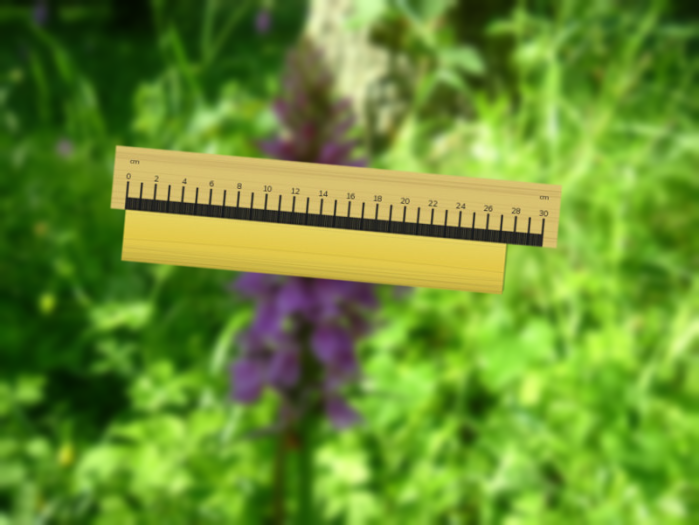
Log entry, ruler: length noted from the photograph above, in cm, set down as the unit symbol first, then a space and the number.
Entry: cm 27.5
